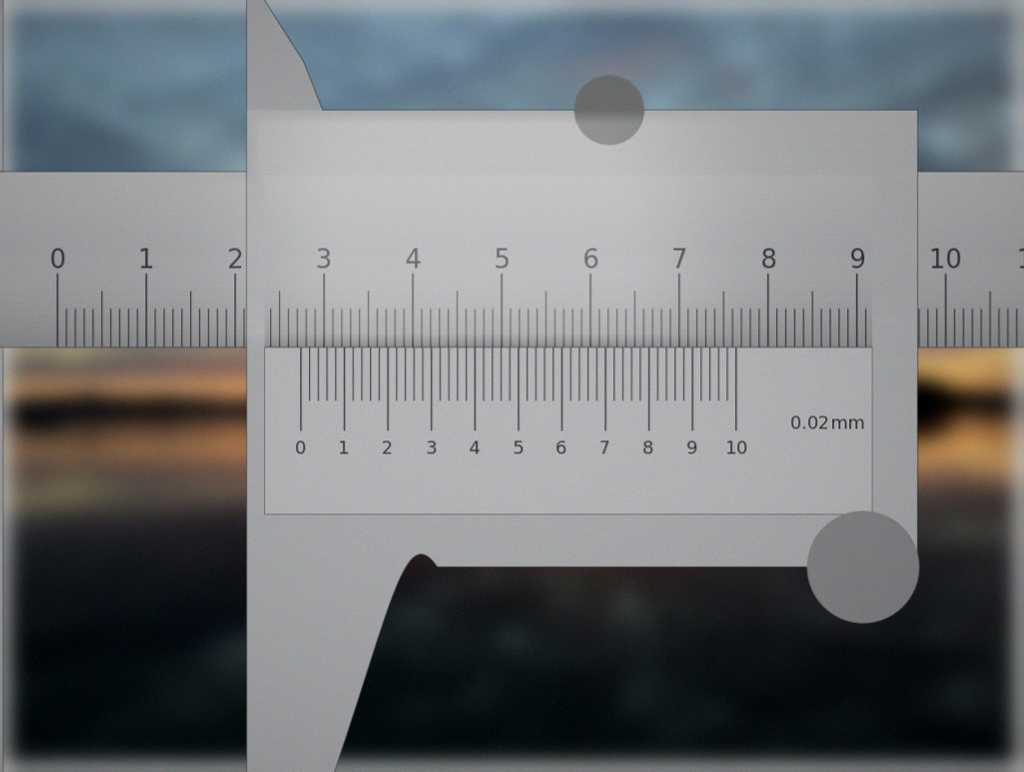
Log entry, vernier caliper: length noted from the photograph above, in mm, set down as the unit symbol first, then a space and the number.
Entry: mm 27.4
